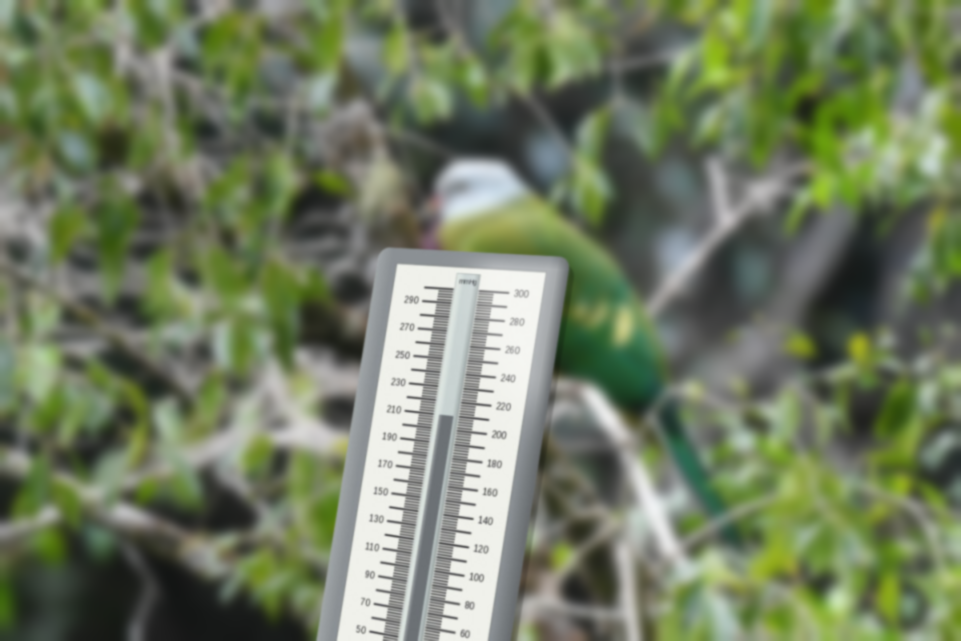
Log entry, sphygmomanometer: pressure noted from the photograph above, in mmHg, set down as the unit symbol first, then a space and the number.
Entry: mmHg 210
